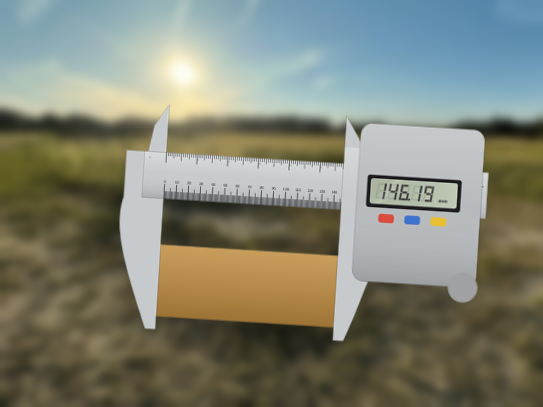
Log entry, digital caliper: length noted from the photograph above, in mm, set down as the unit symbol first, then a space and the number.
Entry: mm 146.19
